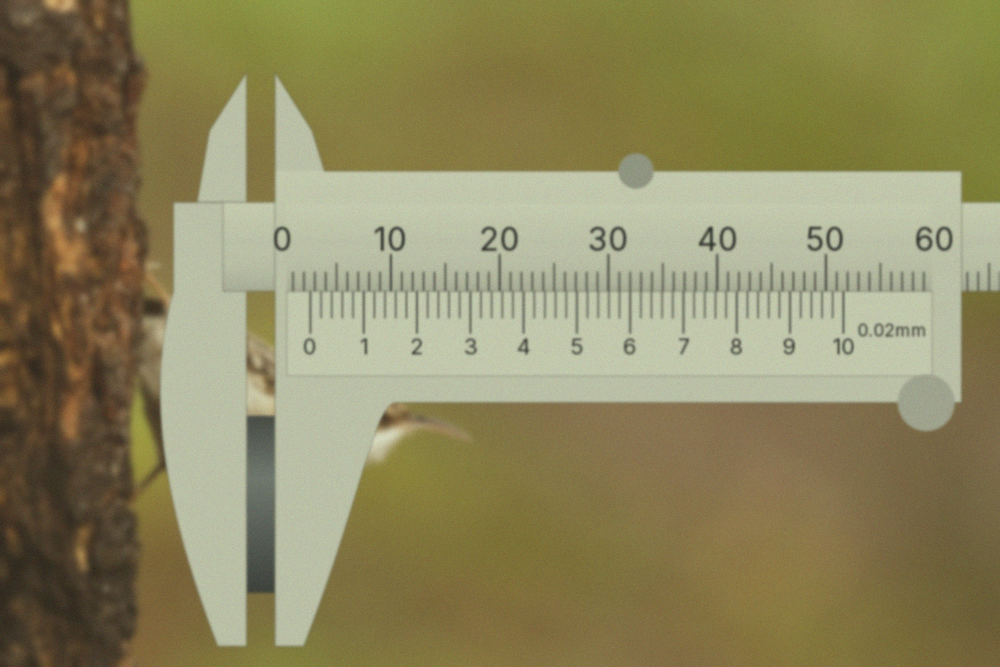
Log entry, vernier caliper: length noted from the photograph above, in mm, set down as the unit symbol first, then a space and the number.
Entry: mm 2.6
